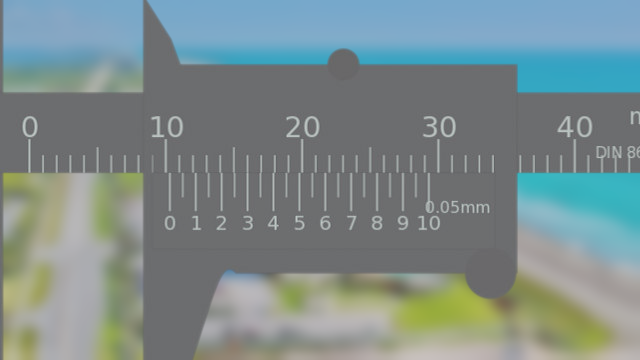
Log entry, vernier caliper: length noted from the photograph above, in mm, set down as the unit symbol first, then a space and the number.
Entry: mm 10.3
